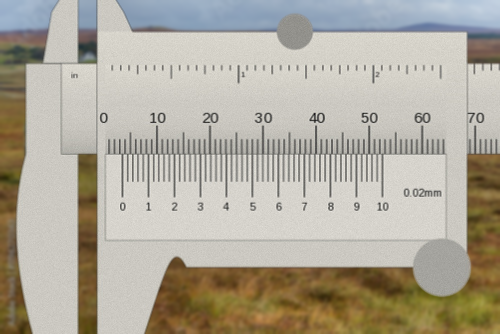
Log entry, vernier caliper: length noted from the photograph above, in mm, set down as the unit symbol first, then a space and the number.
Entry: mm 3.5
